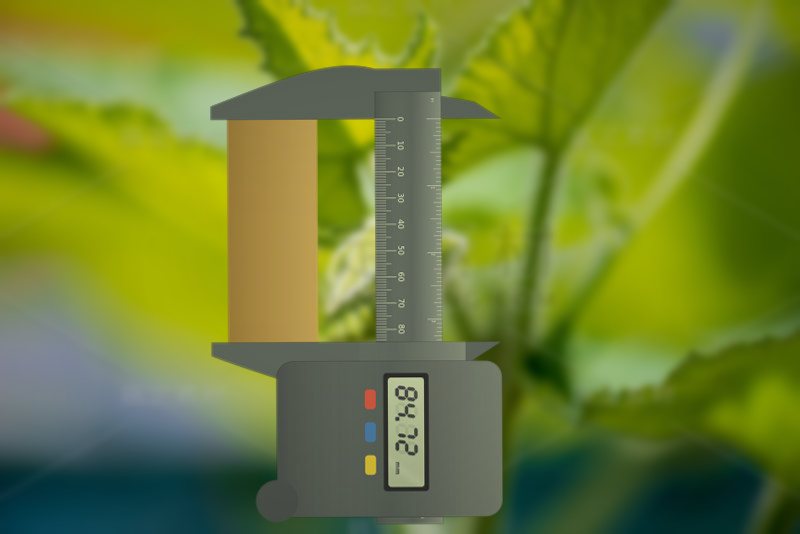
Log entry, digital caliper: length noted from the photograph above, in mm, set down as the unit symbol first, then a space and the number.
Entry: mm 84.72
